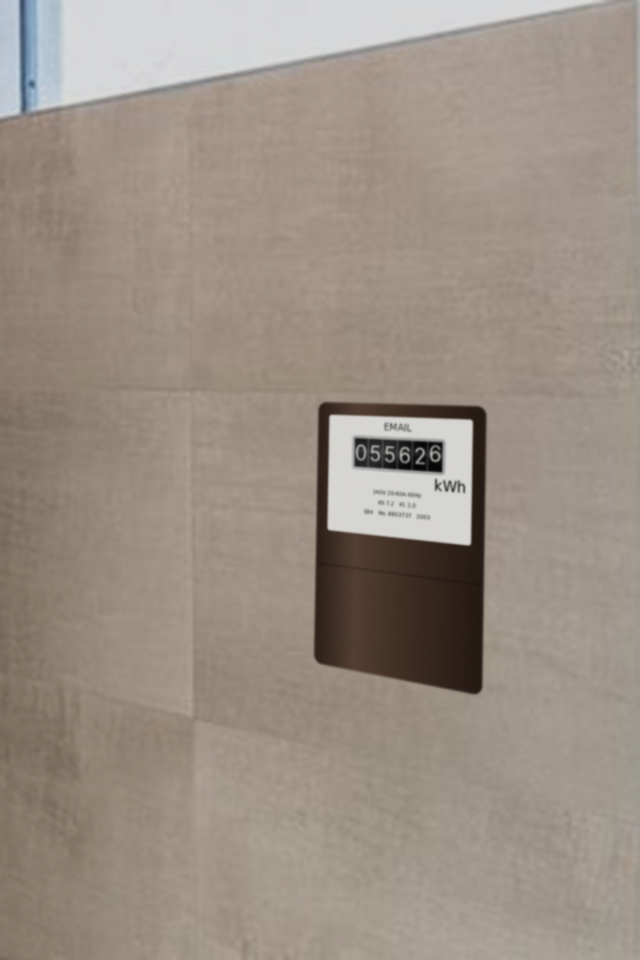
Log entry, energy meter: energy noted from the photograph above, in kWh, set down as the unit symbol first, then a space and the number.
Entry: kWh 55626
